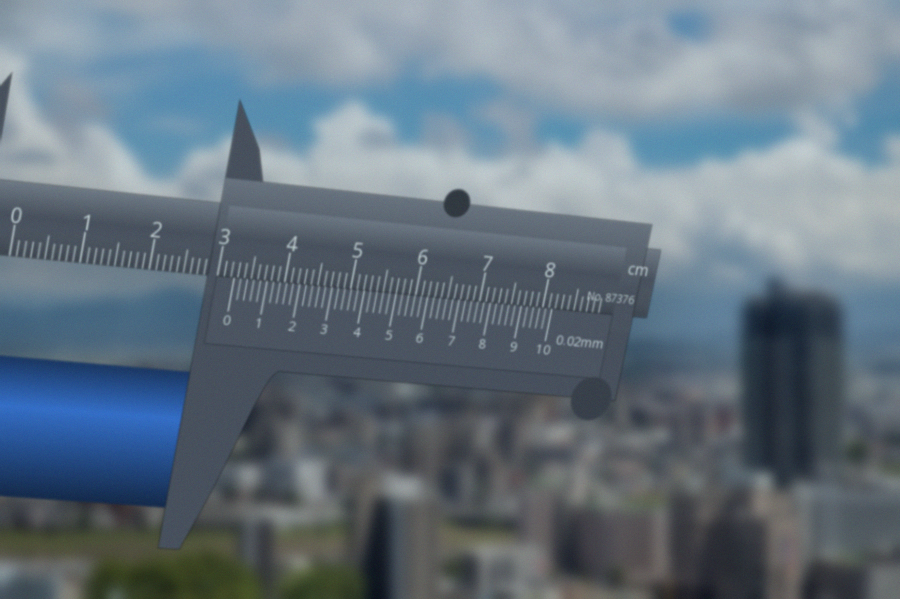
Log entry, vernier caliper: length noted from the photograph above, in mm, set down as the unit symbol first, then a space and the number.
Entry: mm 32.5
